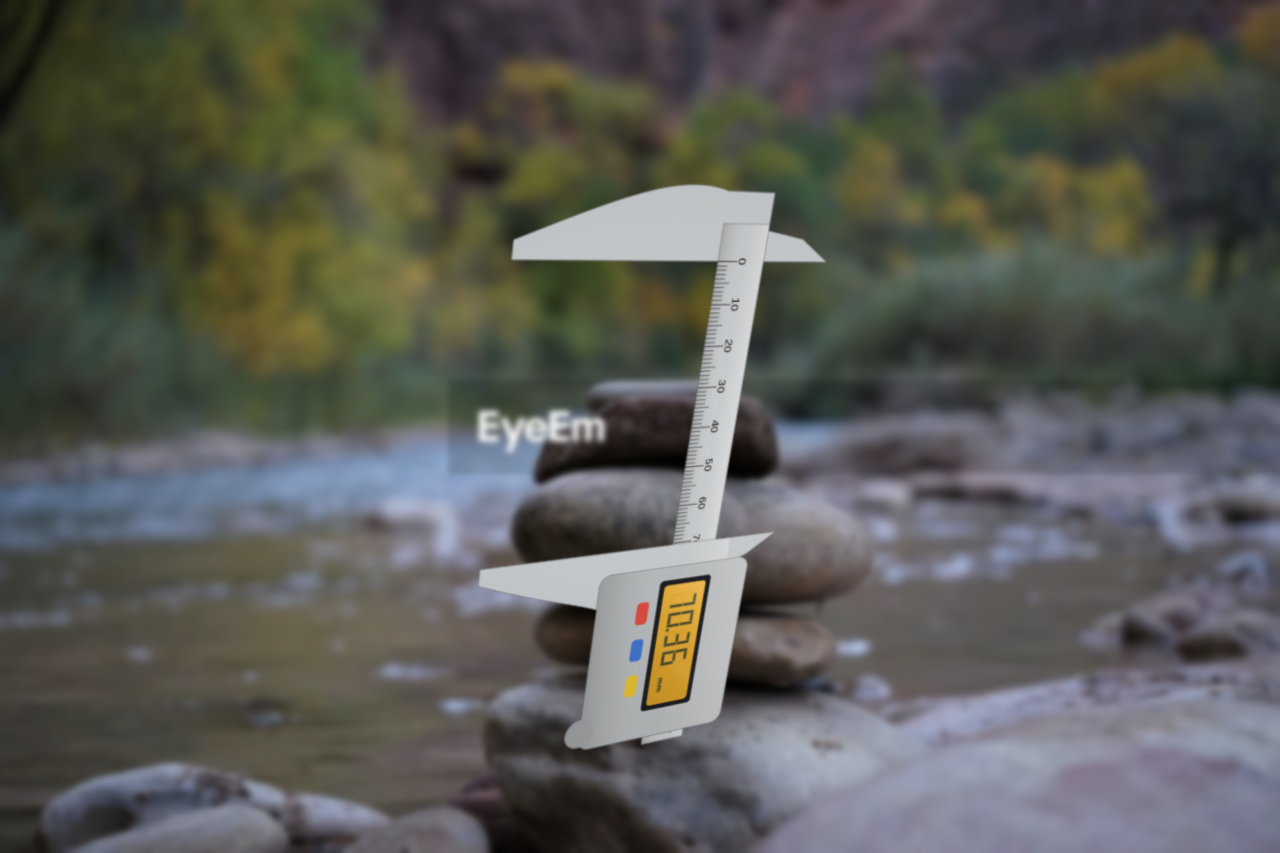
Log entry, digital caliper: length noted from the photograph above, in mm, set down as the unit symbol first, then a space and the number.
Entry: mm 70.36
